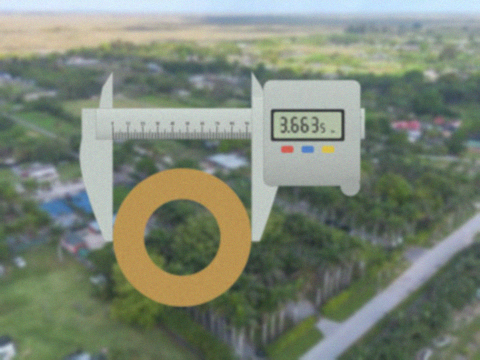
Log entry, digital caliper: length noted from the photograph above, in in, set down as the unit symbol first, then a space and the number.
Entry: in 3.6635
